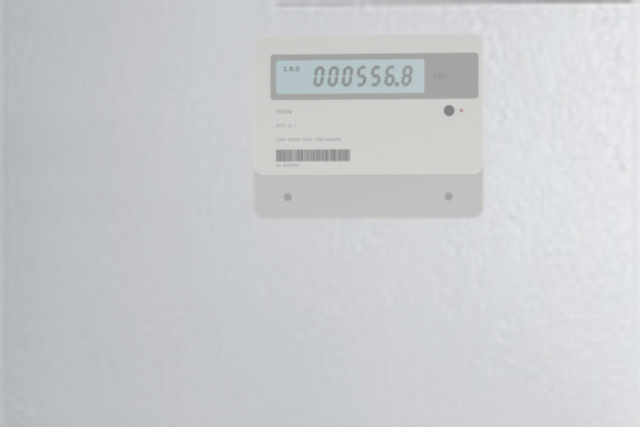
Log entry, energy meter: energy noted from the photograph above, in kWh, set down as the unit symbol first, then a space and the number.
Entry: kWh 556.8
